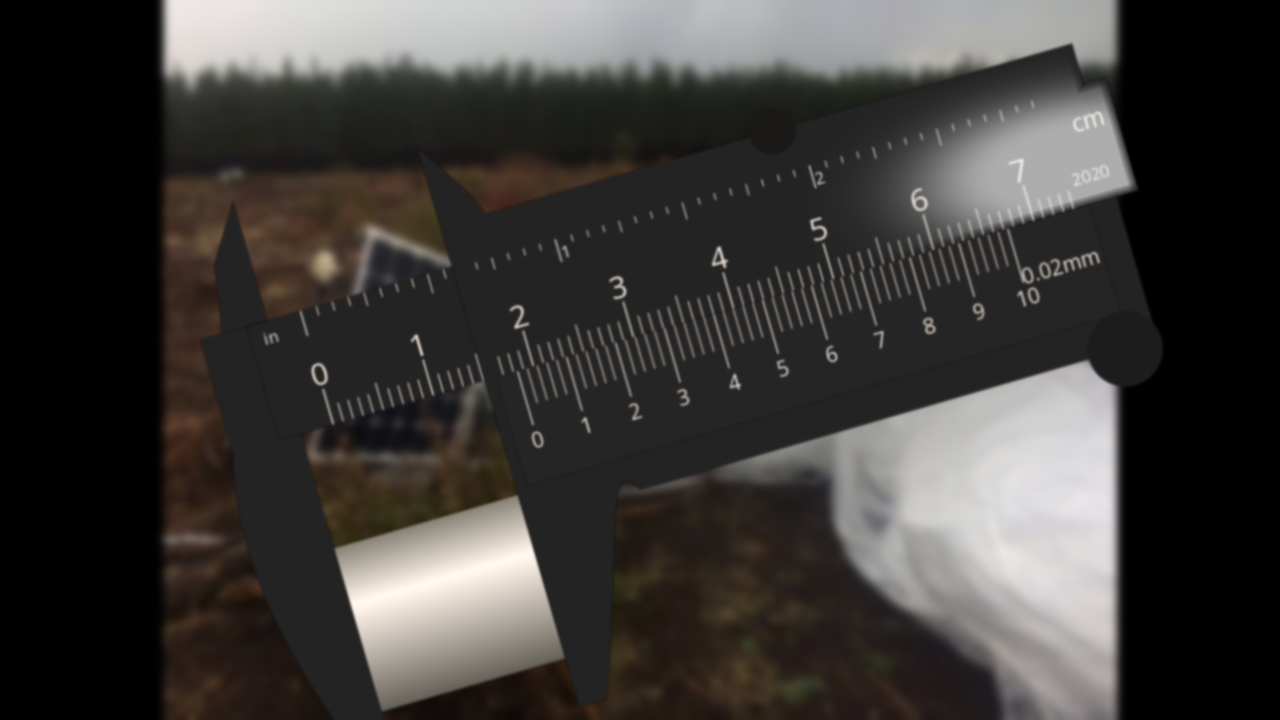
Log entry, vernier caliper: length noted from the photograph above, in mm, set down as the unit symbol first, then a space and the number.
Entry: mm 18.4
